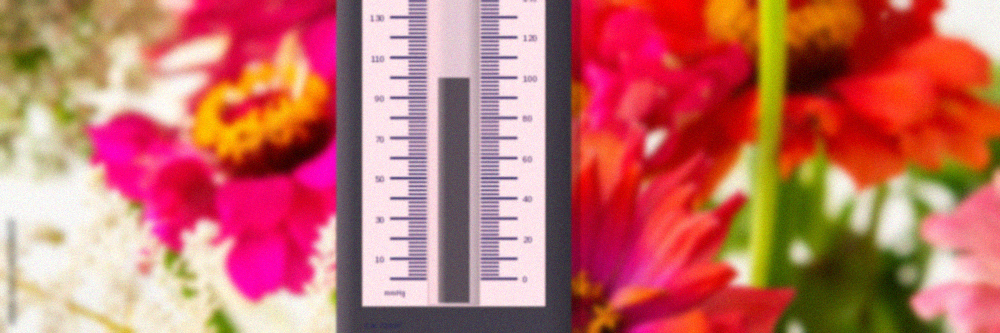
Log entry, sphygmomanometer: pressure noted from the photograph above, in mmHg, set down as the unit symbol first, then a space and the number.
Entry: mmHg 100
